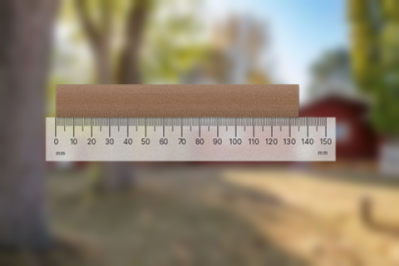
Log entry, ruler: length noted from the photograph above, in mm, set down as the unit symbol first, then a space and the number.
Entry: mm 135
